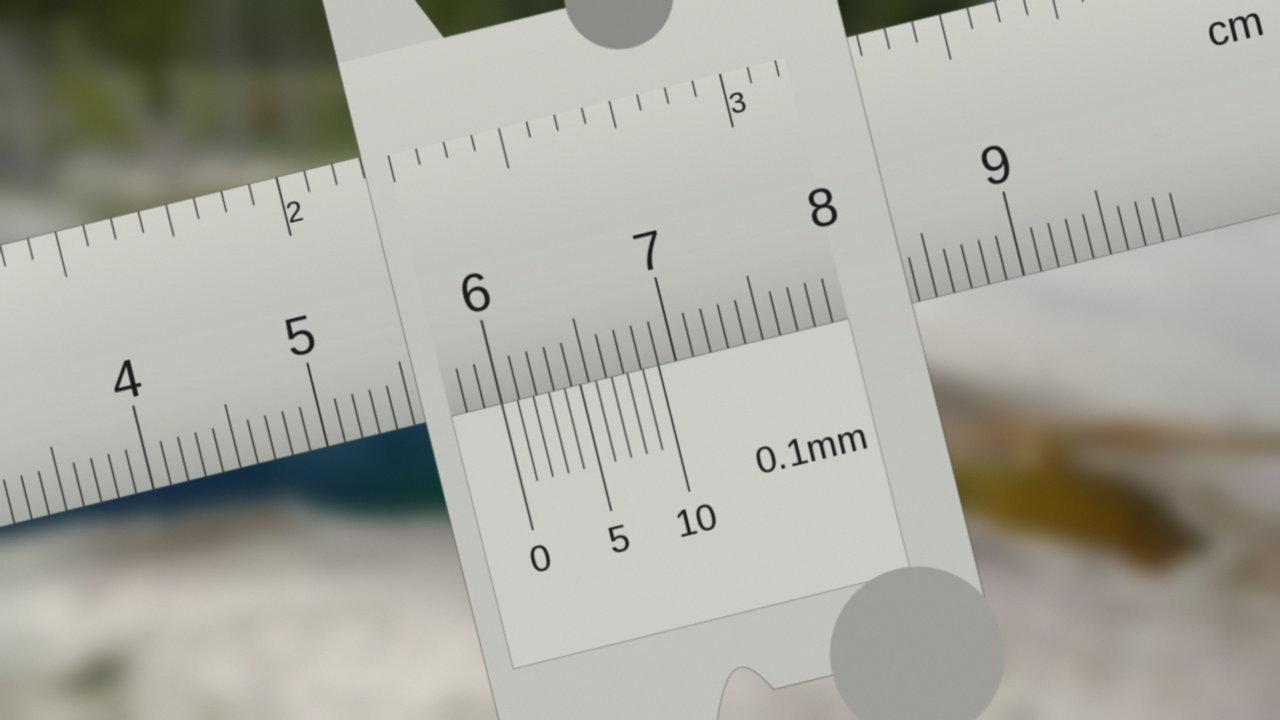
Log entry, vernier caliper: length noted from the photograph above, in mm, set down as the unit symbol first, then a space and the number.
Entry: mm 60.0
